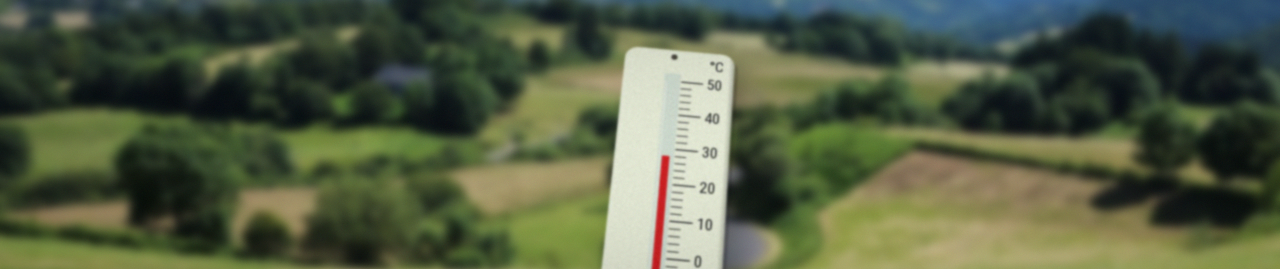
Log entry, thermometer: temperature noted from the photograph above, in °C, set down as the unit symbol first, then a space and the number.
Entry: °C 28
